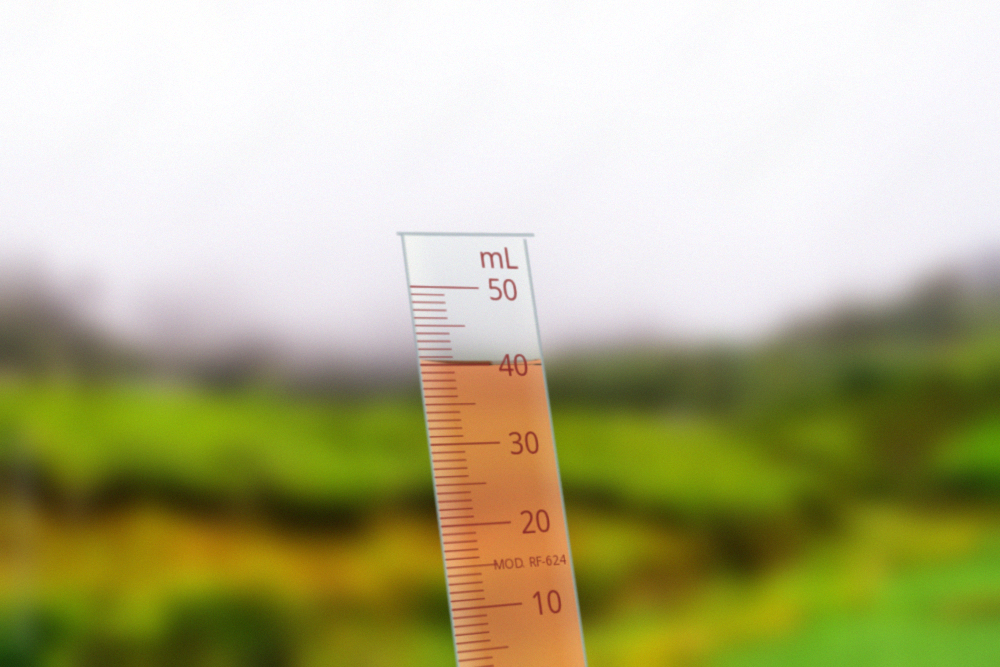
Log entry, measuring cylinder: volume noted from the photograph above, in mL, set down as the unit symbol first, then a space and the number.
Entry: mL 40
